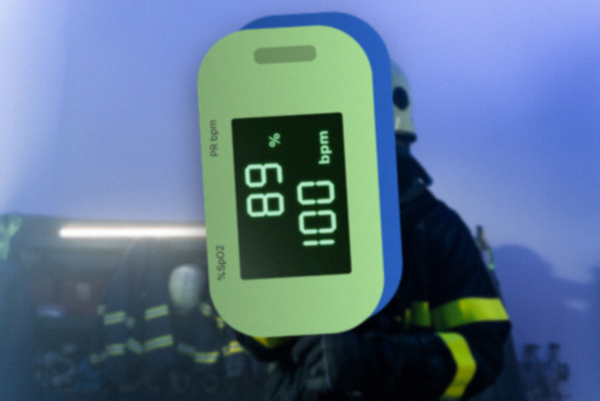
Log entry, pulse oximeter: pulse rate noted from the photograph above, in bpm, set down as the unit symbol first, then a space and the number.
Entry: bpm 100
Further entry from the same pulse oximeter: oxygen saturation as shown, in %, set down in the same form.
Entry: % 89
